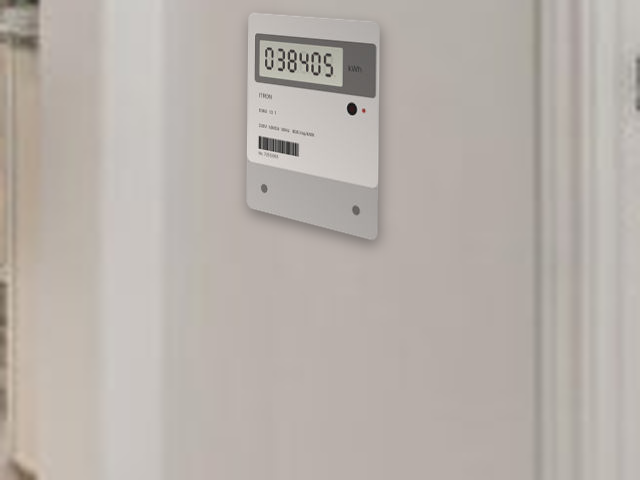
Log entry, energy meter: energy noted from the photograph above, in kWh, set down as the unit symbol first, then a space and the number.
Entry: kWh 38405
